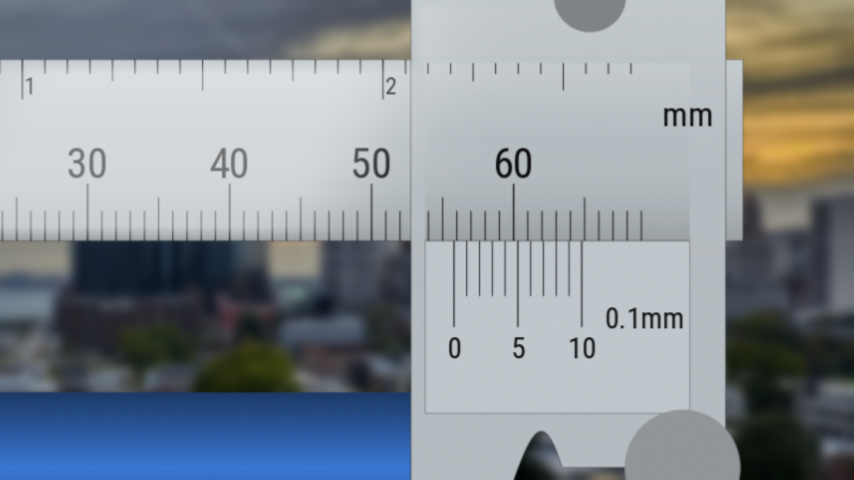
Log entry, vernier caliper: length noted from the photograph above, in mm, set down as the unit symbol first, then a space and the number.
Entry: mm 55.8
